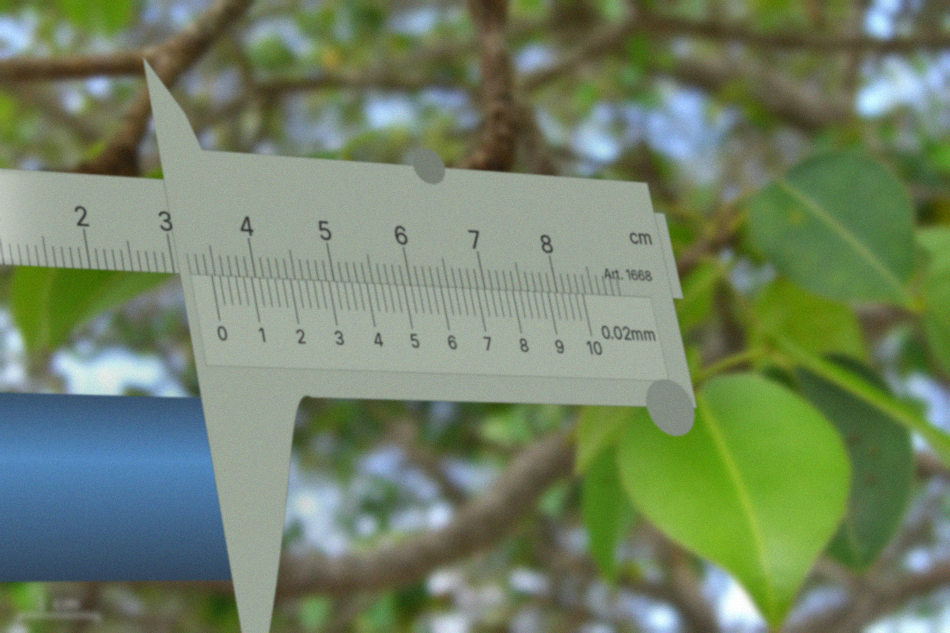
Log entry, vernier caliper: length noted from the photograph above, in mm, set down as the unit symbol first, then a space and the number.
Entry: mm 34.6
